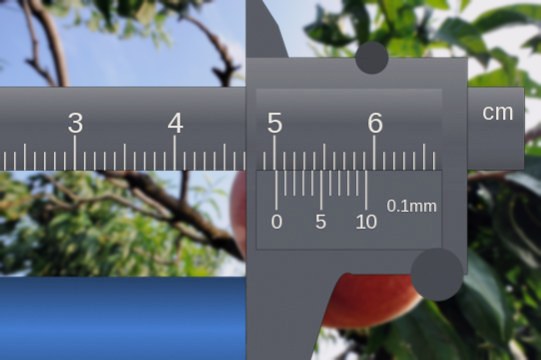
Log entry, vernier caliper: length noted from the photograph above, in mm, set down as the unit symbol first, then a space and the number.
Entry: mm 50.2
